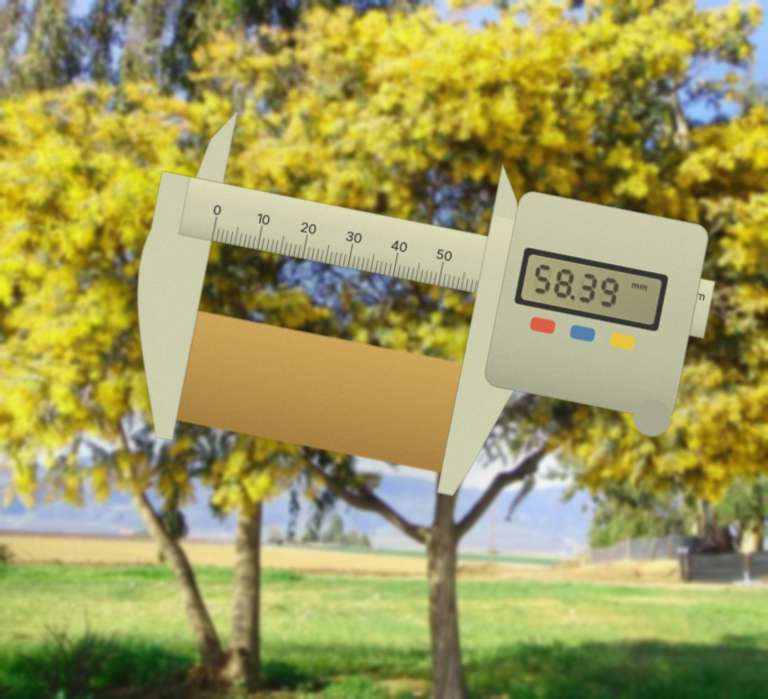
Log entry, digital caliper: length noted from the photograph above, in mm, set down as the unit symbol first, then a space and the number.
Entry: mm 58.39
